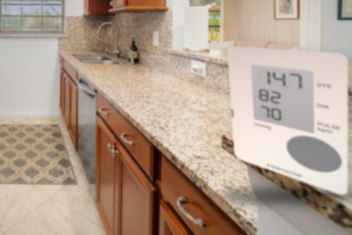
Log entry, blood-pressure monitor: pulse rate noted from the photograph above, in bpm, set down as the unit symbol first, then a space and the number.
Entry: bpm 70
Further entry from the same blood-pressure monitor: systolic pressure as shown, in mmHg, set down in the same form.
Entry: mmHg 147
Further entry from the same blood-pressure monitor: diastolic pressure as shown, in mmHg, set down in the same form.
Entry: mmHg 82
